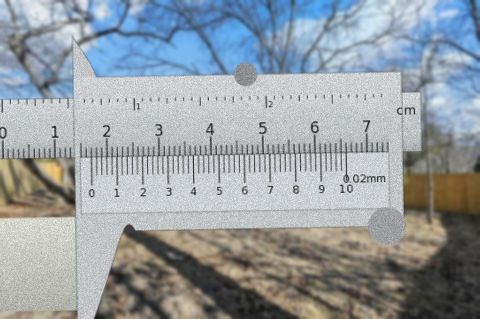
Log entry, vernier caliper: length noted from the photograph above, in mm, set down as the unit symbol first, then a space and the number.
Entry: mm 17.0
